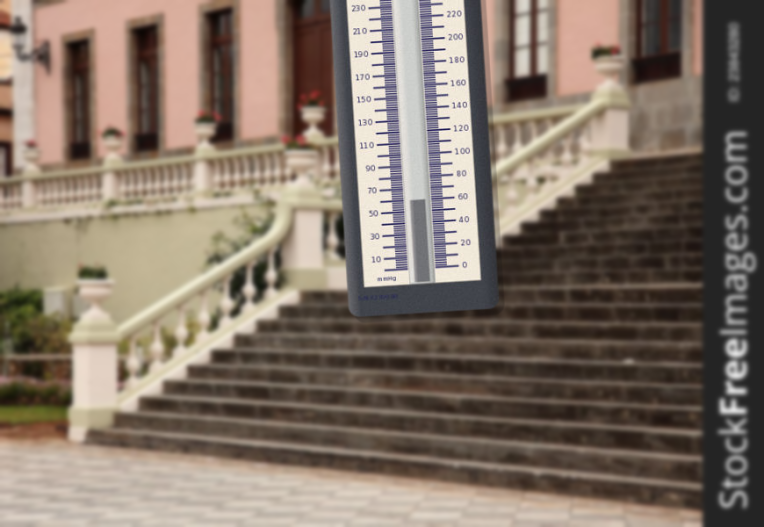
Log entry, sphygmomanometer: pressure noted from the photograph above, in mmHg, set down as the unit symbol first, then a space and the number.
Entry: mmHg 60
